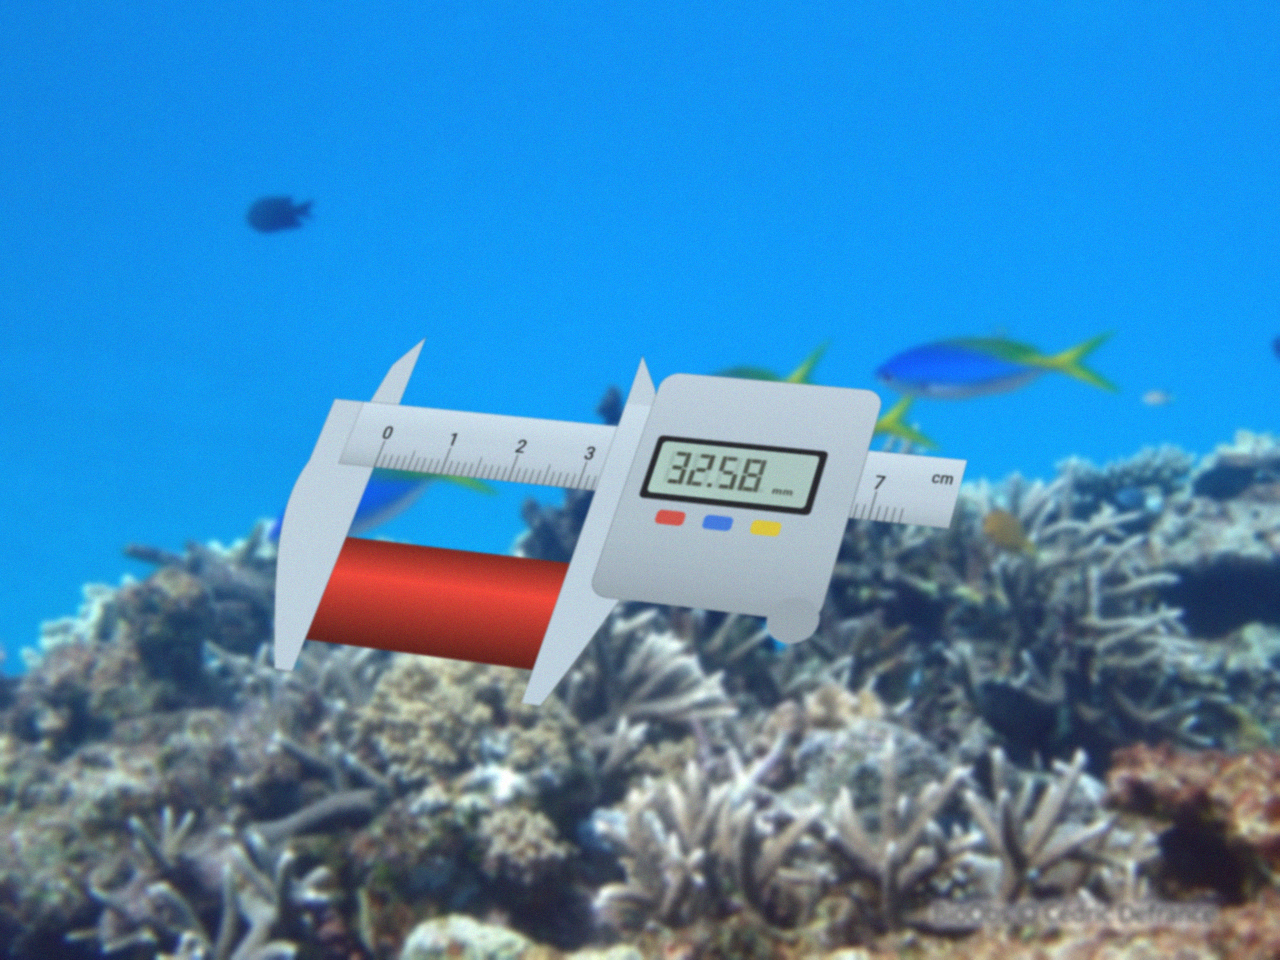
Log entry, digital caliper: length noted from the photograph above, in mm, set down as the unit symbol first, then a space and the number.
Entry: mm 32.58
